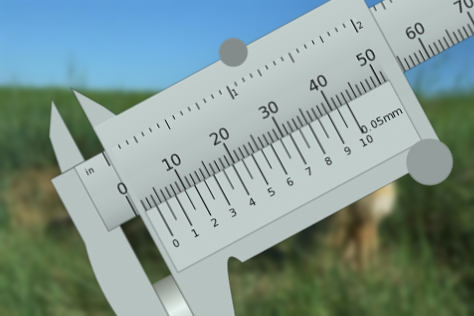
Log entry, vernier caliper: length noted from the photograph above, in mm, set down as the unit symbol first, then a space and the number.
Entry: mm 4.0
